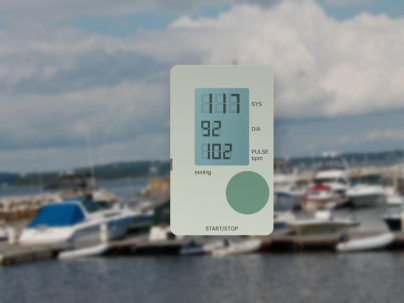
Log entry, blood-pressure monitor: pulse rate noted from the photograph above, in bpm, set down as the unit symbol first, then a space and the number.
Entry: bpm 102
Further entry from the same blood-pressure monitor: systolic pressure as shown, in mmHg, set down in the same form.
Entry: mmHg 117
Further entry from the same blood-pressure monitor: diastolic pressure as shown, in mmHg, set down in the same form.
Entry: mmHg 92
